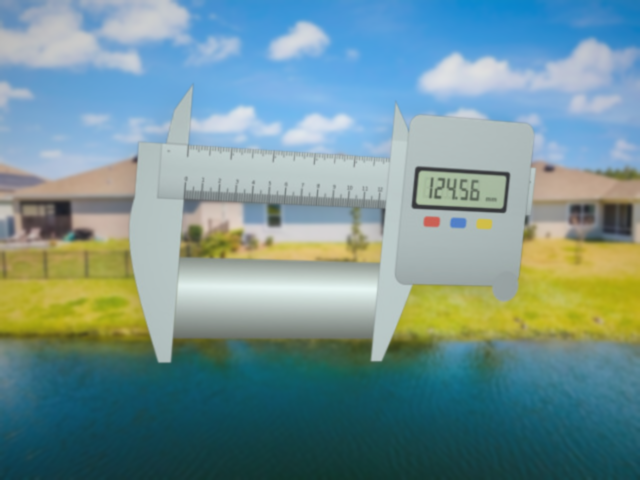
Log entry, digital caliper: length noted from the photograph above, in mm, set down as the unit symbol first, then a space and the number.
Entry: mm 124.56
